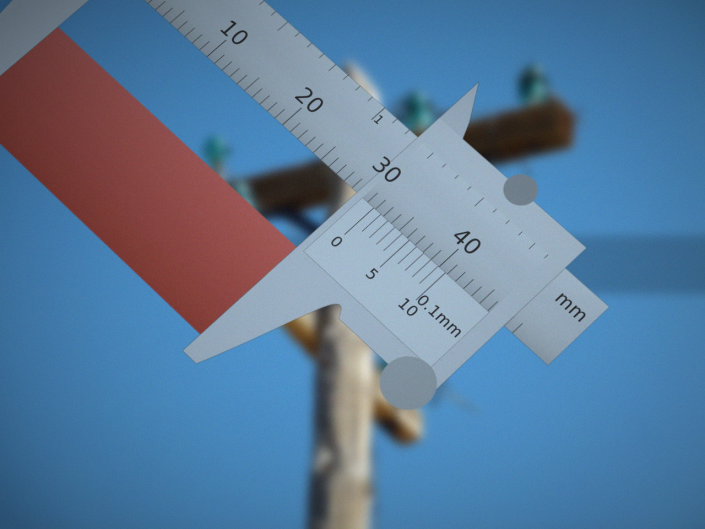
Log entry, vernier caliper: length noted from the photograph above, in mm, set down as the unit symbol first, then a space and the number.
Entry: mm 31.8
